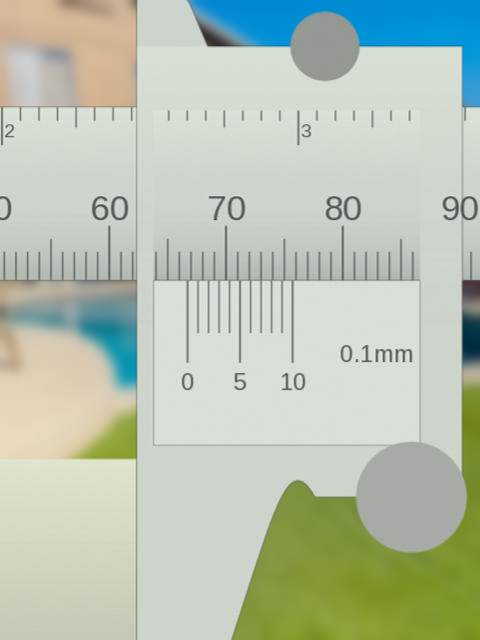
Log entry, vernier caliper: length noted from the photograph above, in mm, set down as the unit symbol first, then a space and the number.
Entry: mm 66.7
